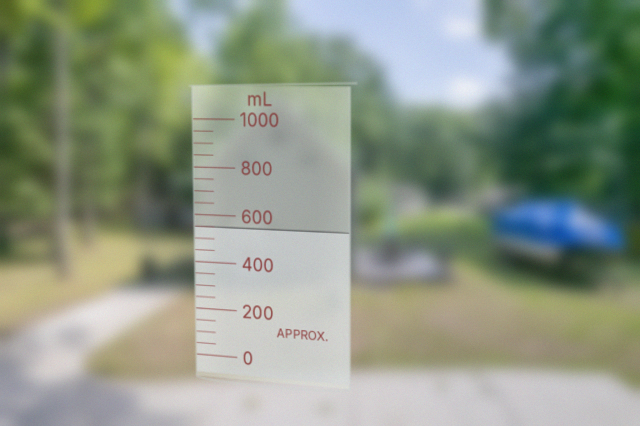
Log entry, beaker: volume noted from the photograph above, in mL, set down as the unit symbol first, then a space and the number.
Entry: mL 550
